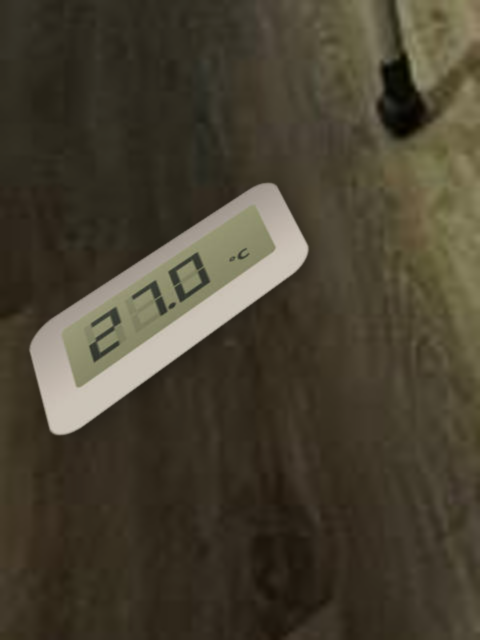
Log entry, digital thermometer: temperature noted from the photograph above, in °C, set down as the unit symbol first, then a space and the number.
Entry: °C 27.0
